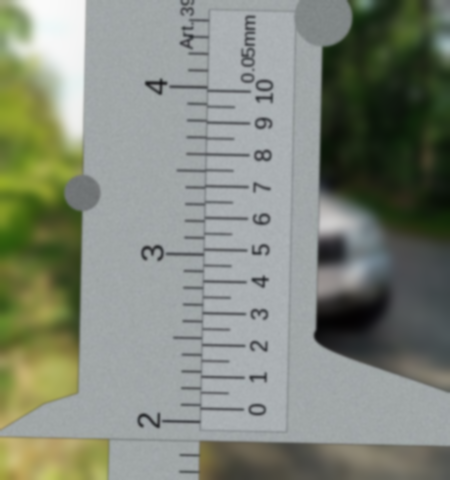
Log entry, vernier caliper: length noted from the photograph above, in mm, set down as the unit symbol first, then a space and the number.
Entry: mm 20.8
